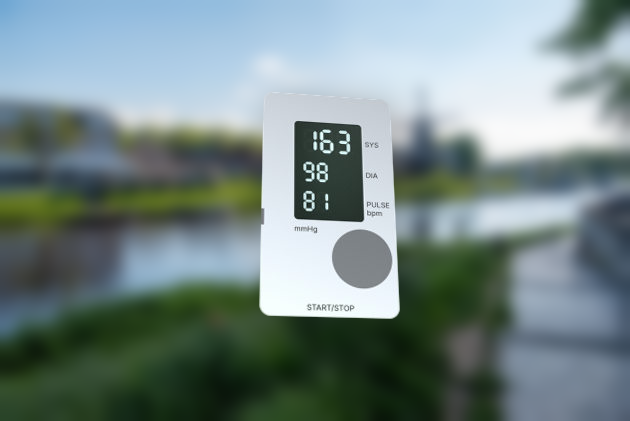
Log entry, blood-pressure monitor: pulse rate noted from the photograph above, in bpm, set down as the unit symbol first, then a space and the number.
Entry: bpm 81
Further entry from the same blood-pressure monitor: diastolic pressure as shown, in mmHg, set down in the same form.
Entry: mmHg 98
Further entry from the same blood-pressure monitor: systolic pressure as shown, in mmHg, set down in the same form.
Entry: mmHg 163
